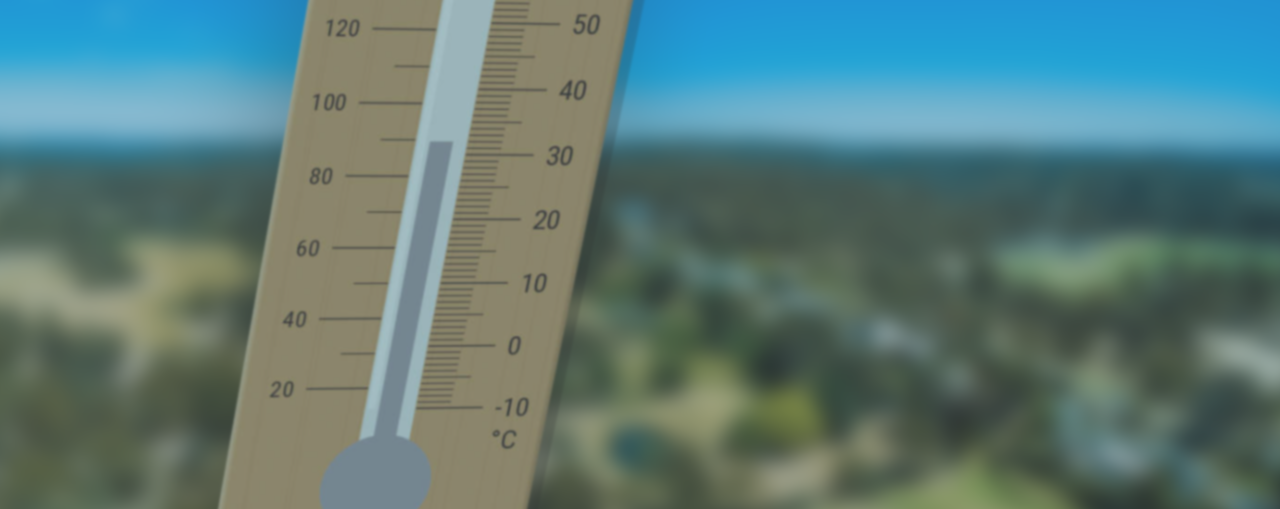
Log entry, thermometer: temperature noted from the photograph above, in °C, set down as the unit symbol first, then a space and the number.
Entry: °C 32
